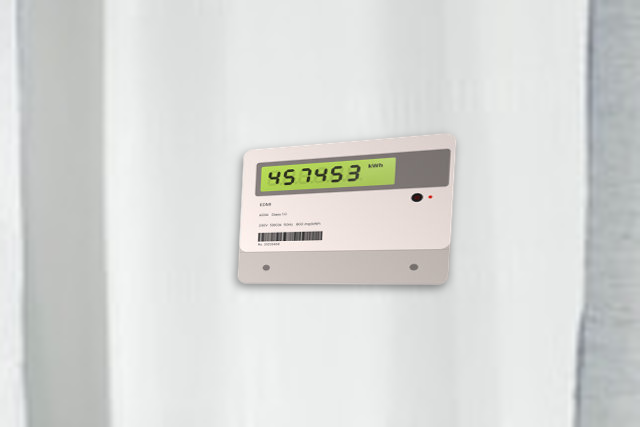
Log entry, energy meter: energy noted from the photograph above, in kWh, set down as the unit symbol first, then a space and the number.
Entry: kWh 457453
